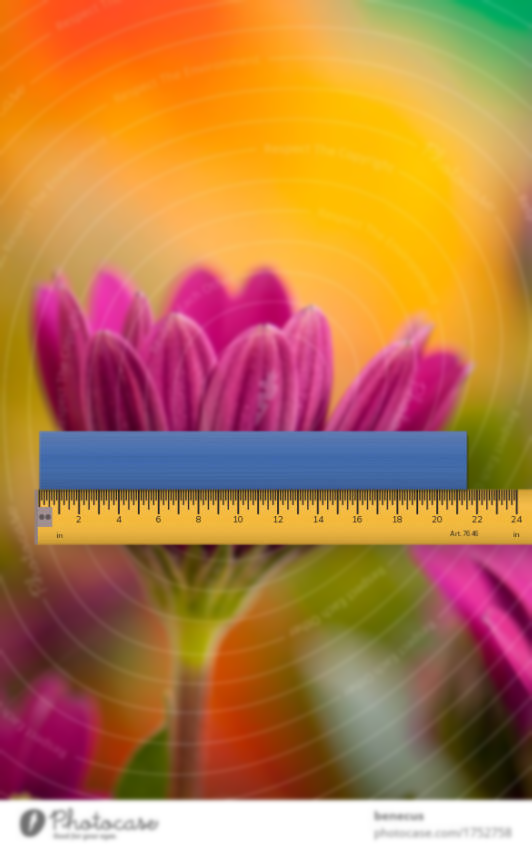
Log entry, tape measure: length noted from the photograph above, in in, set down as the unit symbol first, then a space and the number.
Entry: in 21.5
